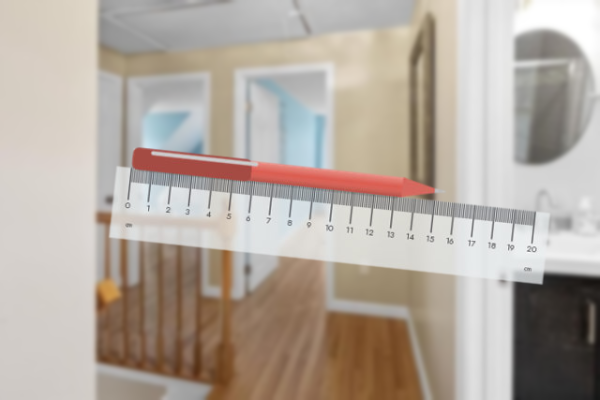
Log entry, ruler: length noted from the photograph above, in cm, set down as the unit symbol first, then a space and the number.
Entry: cm 15.5
